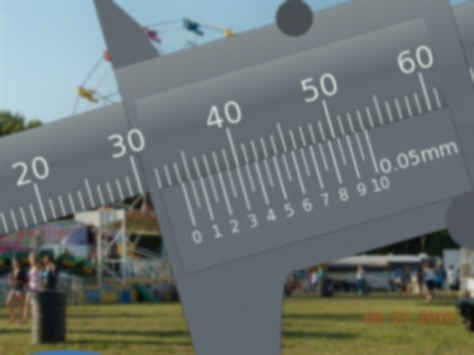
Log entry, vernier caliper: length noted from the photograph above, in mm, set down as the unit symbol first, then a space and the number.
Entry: mm 34.2
